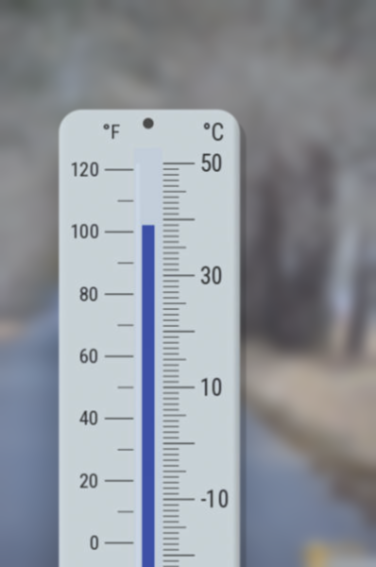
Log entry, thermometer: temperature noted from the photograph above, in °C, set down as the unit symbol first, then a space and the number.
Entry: °C 39
